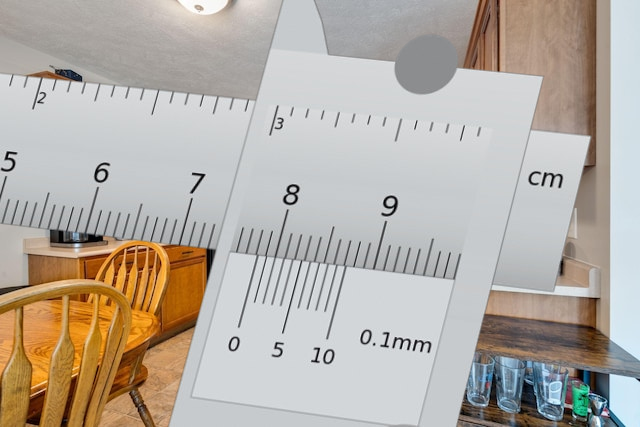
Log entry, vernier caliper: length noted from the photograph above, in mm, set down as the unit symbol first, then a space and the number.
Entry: mm 78.2
